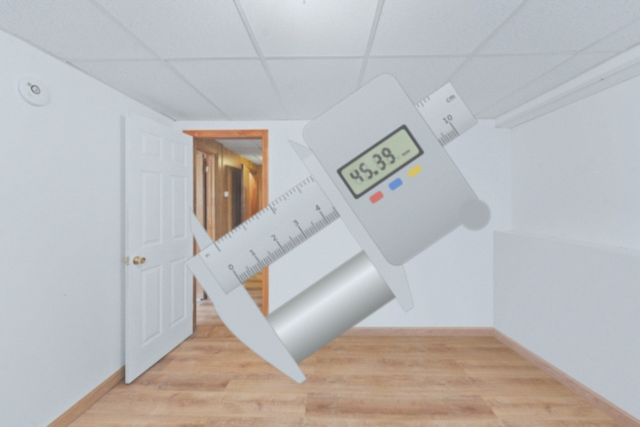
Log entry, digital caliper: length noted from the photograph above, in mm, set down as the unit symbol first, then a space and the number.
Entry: mm 45.39
